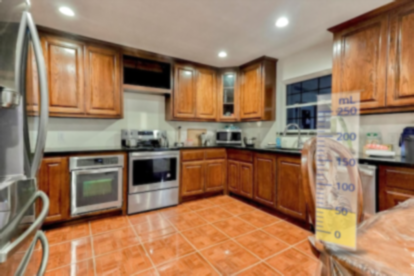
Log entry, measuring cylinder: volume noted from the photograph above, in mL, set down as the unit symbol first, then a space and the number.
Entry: mL 50
